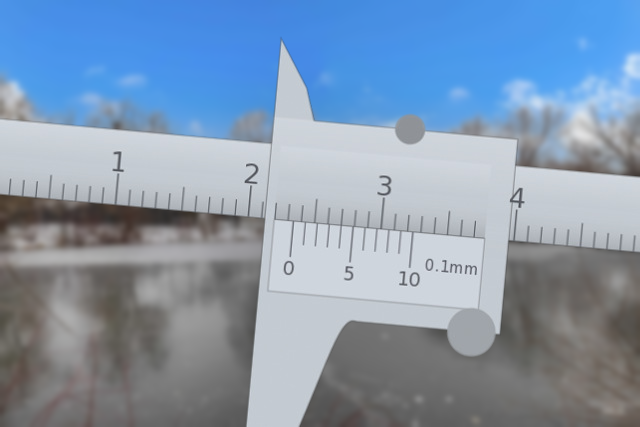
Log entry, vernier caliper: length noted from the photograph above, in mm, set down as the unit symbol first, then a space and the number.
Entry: mm 23.4
